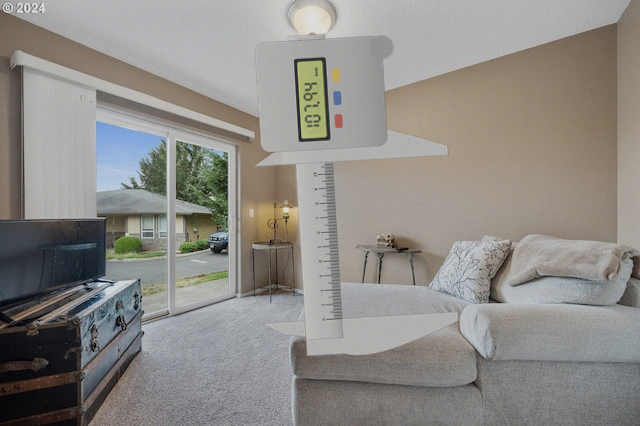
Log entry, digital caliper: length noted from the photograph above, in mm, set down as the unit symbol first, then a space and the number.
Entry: mm 107.94
